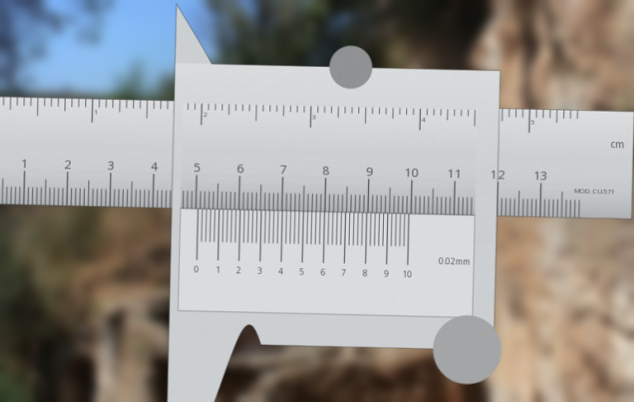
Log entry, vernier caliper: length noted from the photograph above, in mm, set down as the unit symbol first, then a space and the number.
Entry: mm 50.5
